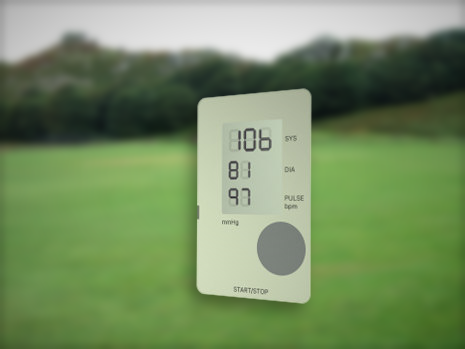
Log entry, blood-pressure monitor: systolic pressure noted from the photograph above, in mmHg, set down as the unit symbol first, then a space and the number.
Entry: mmHg 106
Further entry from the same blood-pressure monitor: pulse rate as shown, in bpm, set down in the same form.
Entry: bpm 97
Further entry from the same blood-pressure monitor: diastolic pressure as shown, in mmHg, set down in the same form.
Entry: mmHg 81
